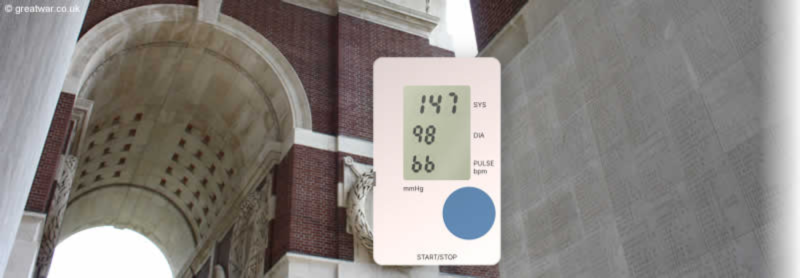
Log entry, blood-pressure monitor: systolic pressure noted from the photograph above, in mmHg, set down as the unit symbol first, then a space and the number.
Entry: mmHg 147
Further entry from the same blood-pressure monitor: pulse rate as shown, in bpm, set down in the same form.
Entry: bpm 66
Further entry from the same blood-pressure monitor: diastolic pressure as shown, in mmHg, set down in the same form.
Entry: mmHg 98
